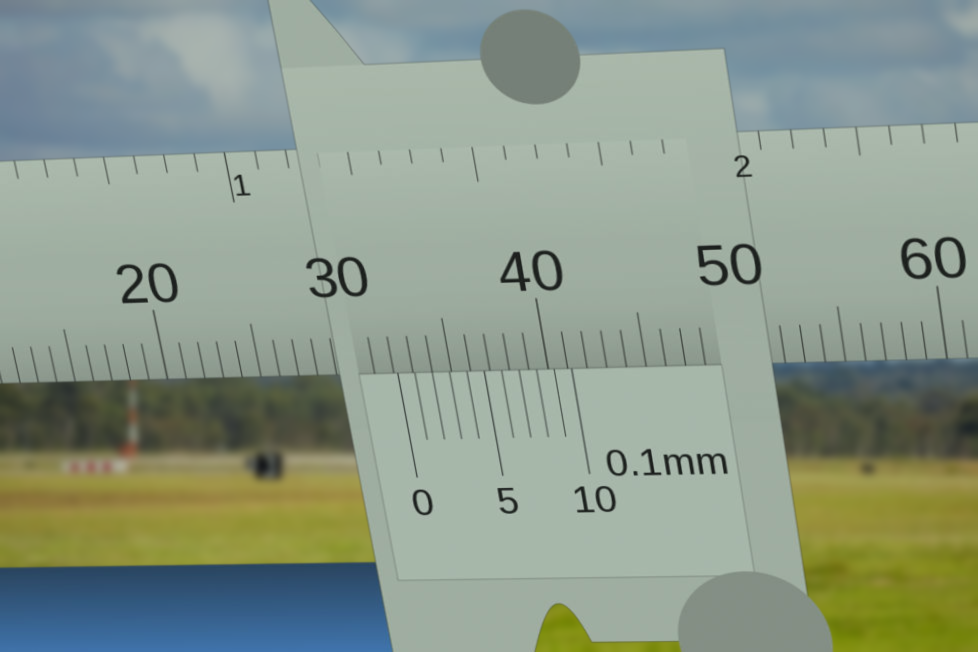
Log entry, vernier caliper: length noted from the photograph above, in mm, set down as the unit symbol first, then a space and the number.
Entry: mm 32.2
